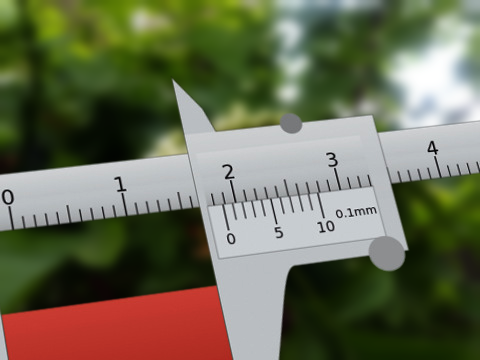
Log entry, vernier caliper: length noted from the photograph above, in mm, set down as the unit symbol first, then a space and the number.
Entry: mm 18.8
